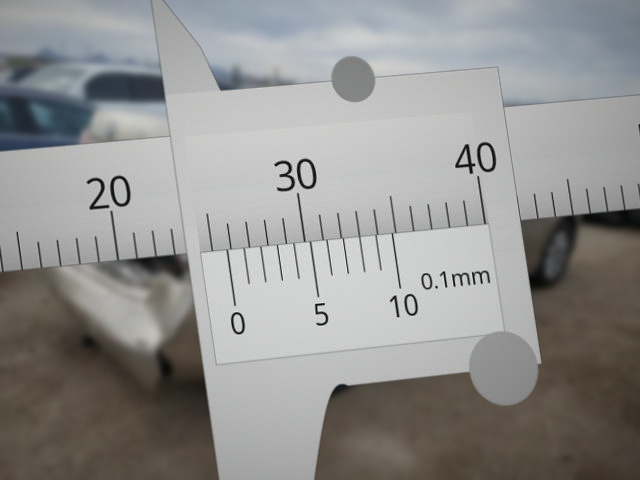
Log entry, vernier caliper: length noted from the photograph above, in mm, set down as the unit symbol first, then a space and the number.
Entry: mm 25.8
